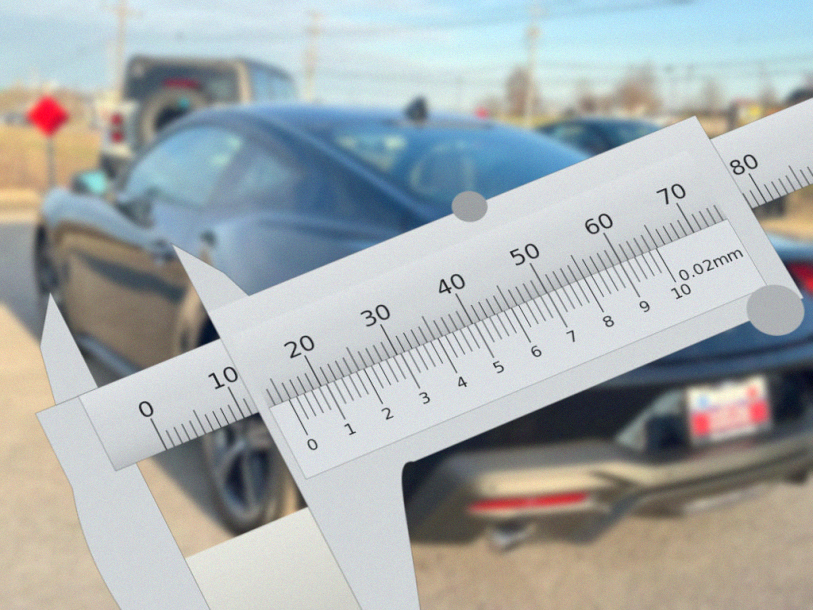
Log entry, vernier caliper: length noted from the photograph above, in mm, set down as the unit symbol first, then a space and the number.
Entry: mm 15.8
